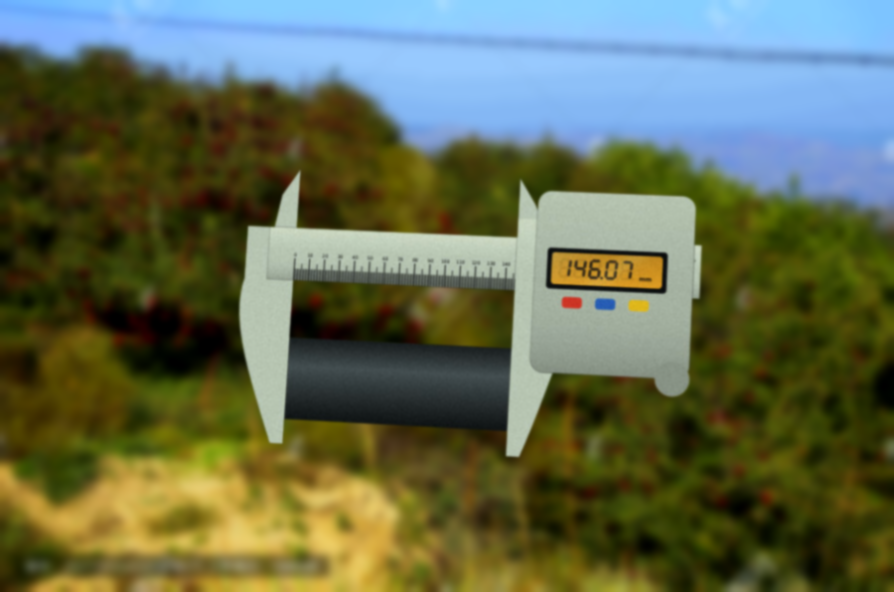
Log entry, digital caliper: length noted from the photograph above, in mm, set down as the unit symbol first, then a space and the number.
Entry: mm 146.07
